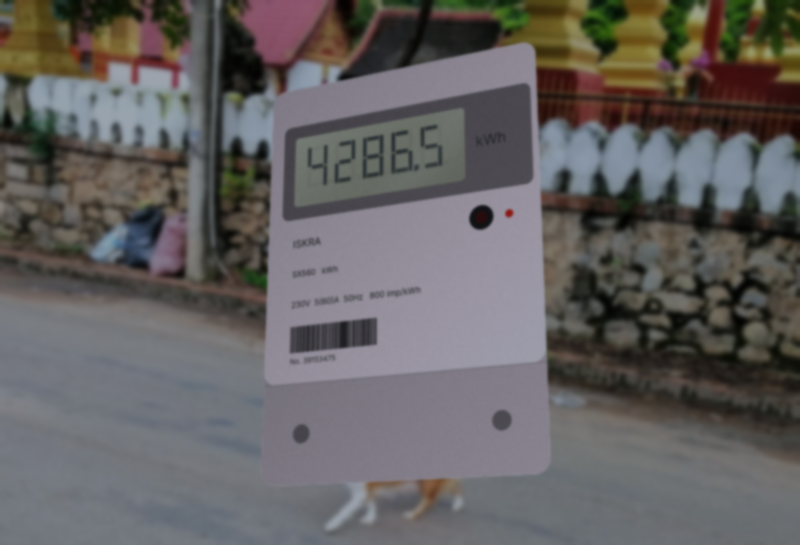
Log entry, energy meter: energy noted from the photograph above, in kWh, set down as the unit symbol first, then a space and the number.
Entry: kWh 4286.5
